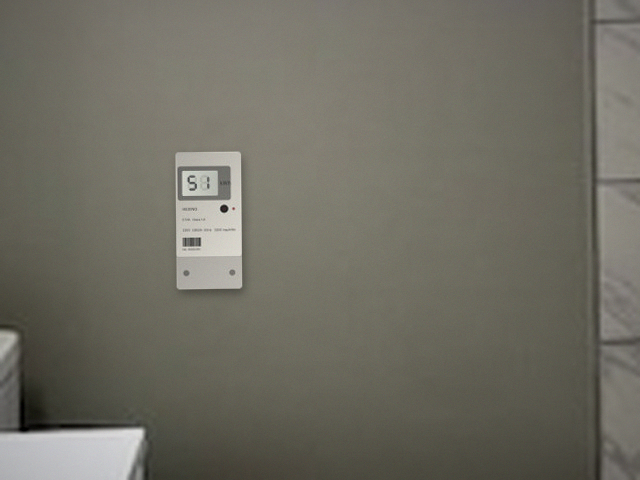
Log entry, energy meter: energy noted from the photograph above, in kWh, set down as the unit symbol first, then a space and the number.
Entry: kWh 51
